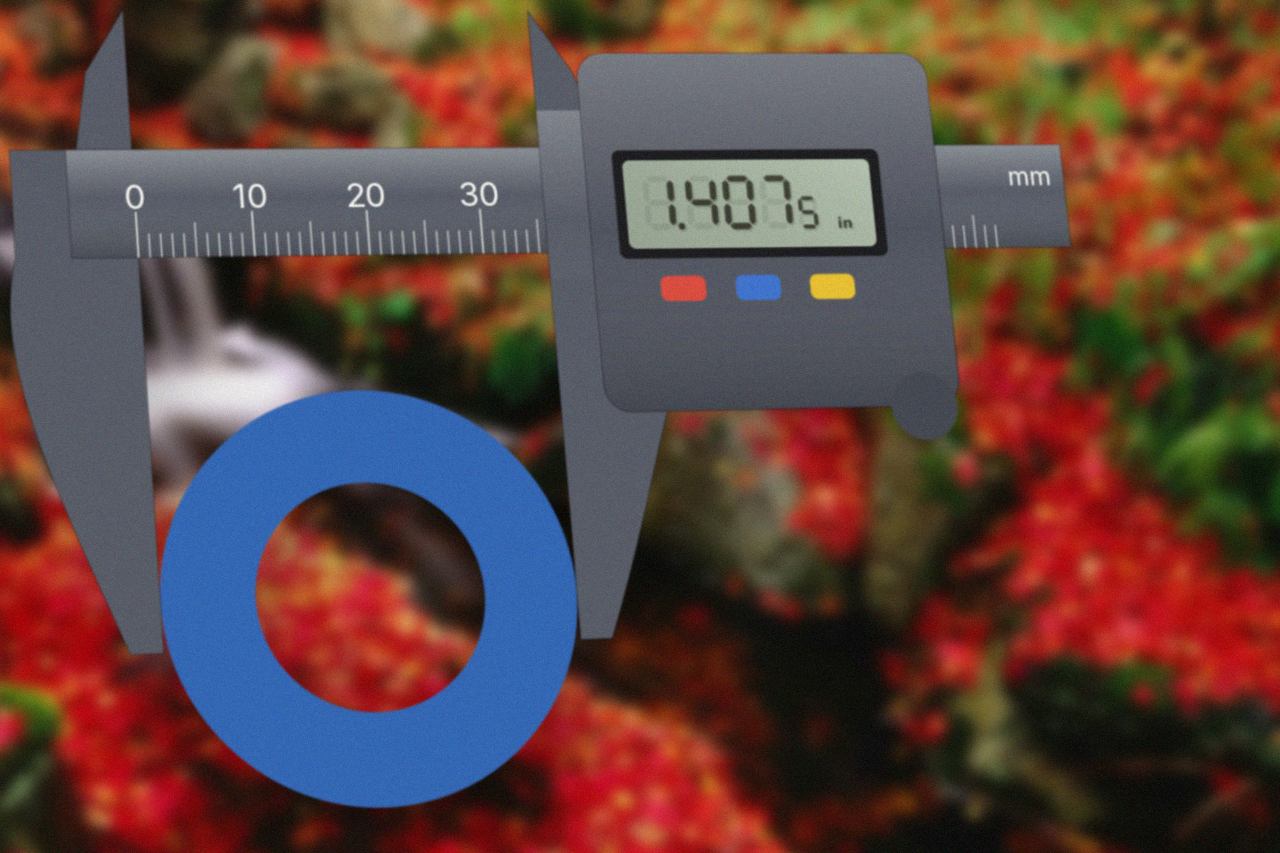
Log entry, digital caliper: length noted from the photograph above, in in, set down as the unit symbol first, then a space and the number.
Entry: in 1.4075
